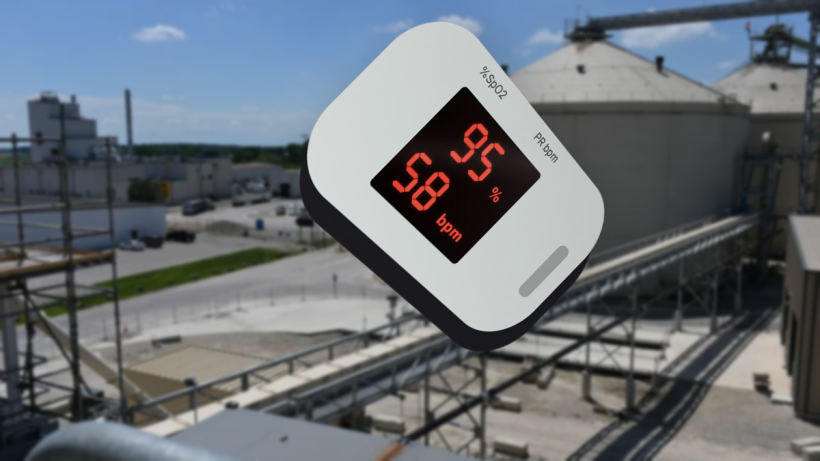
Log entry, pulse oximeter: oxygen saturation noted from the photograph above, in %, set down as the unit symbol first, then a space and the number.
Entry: % 95
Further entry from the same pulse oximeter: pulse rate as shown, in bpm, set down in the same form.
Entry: bpm 58
